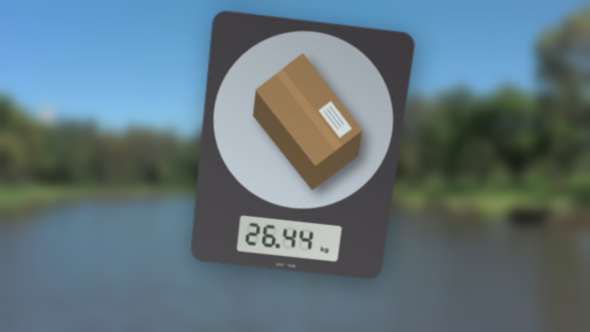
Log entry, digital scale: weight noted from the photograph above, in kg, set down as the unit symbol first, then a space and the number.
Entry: kg 26.44
